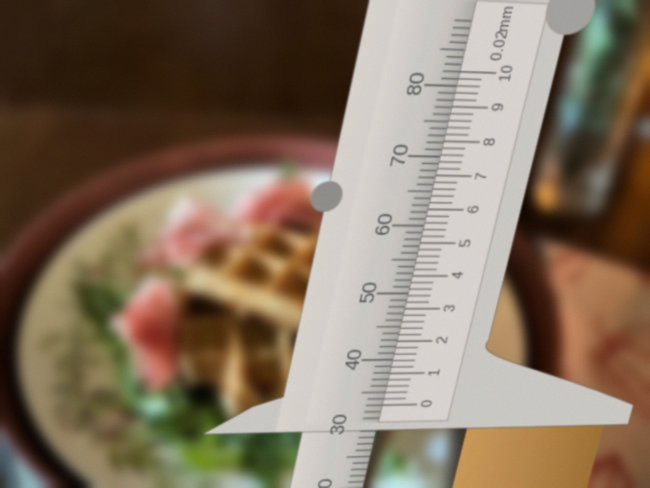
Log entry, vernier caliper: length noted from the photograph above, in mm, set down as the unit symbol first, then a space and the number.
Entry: mm 33.0
